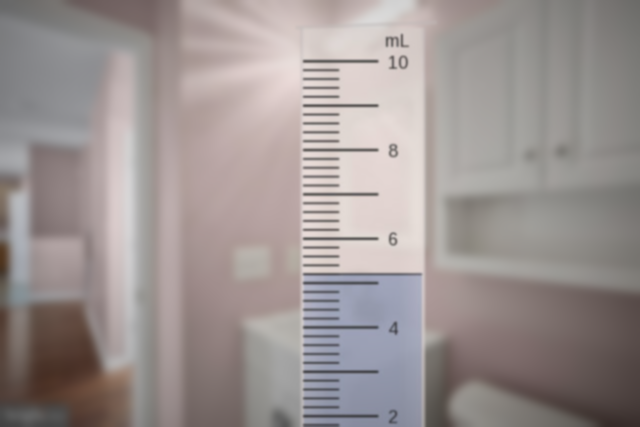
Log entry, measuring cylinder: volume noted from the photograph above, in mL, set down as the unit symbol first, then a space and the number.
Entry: mL 5.2
